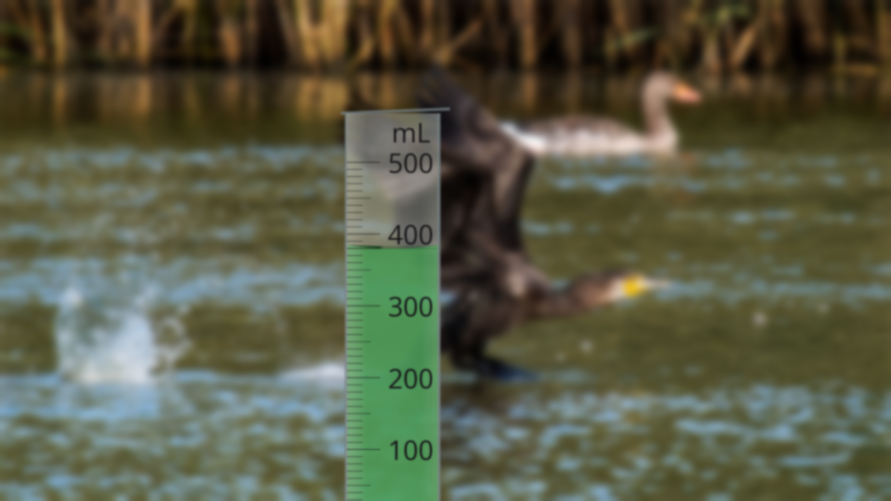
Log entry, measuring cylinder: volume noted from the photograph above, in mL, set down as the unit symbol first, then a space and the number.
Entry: mL 380
